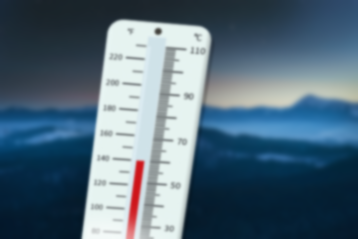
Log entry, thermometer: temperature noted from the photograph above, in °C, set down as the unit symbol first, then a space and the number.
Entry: °C 60
